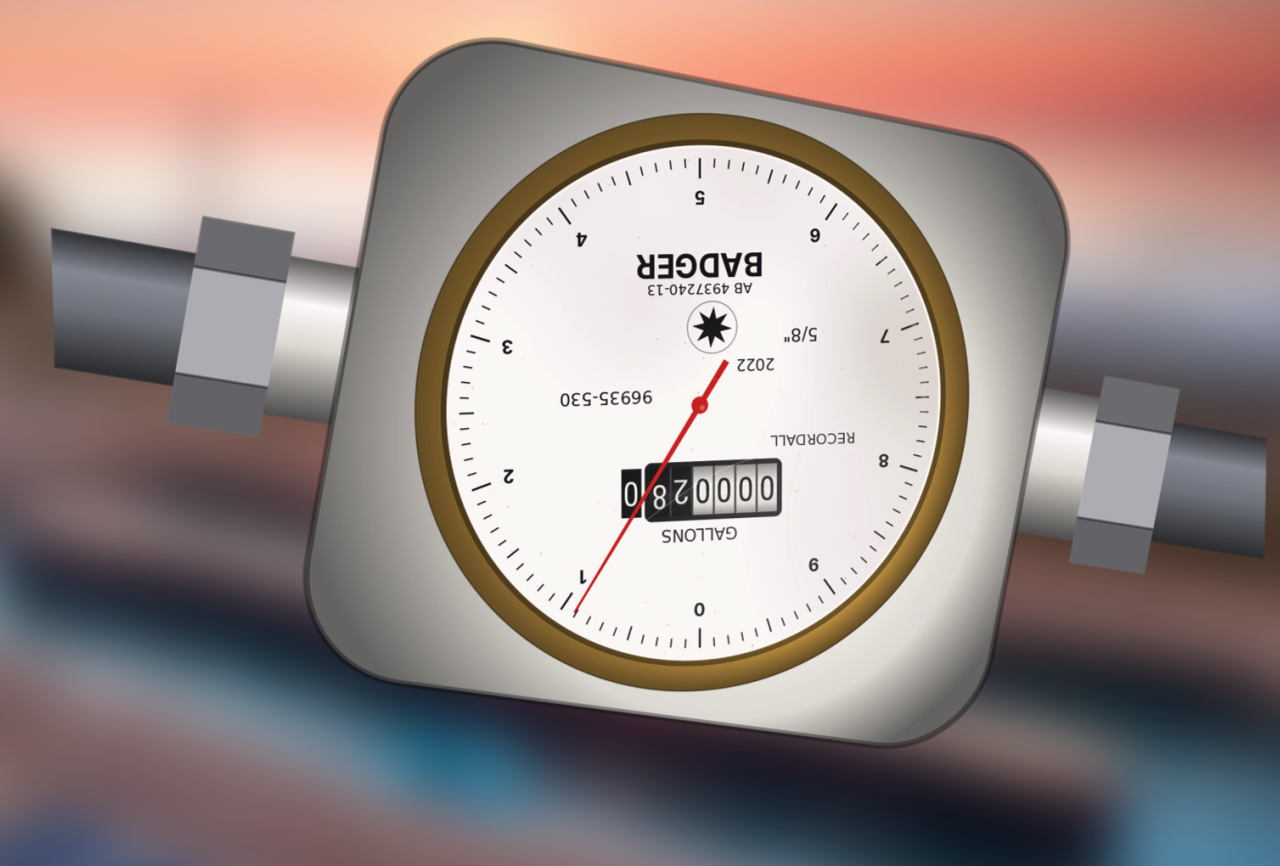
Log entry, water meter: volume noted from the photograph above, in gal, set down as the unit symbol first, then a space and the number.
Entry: gal 280.9
